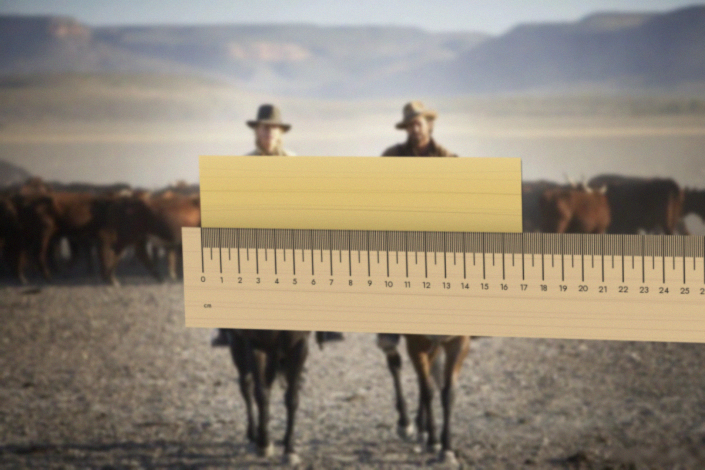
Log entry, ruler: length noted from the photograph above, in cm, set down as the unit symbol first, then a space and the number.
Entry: cm 17
